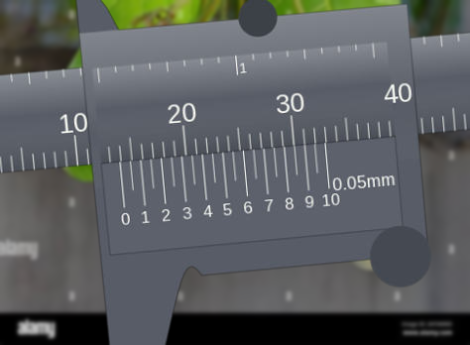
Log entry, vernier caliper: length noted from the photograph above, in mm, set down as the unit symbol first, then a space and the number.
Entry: mm 13.9
